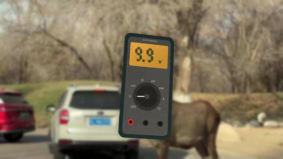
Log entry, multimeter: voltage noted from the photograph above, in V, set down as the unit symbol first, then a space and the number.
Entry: V 9.9
